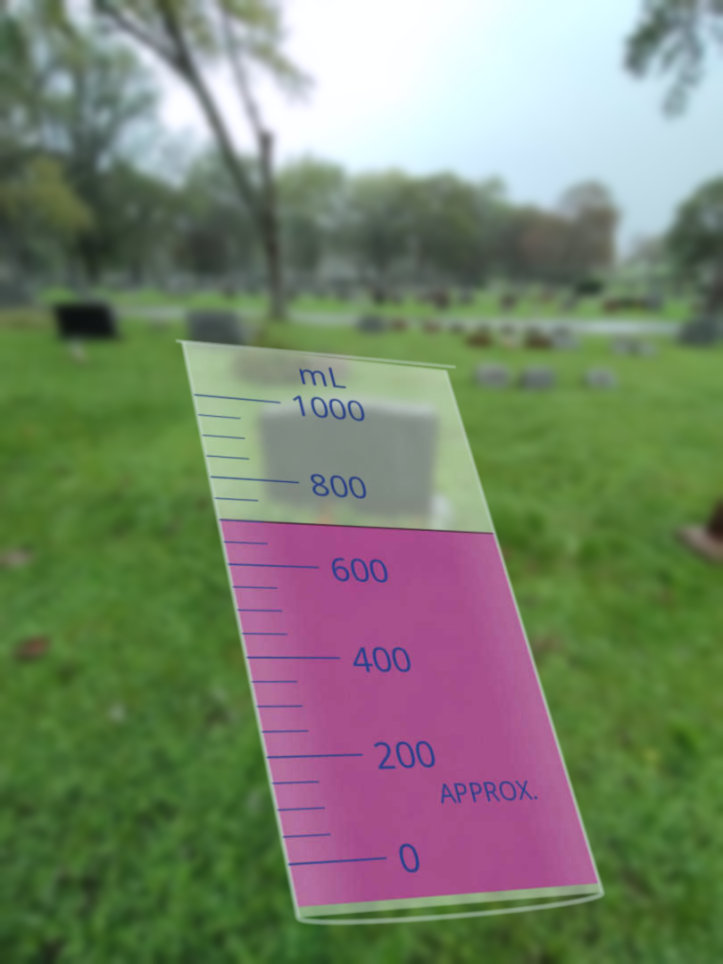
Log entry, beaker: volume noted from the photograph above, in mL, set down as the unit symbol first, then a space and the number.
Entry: mL 700
